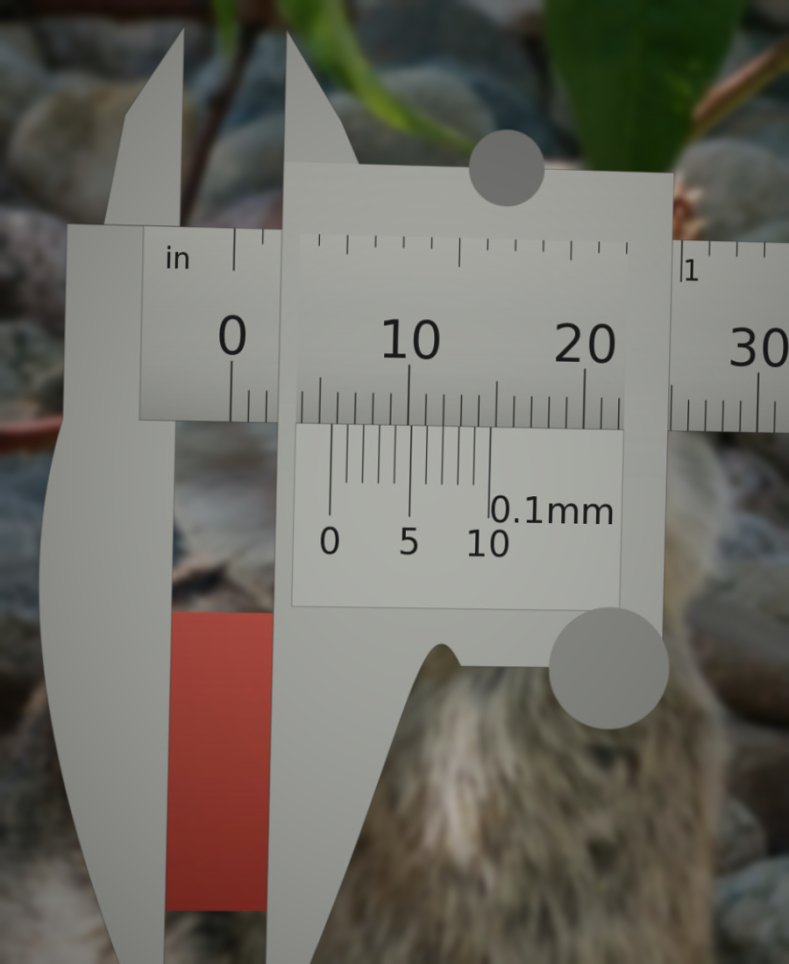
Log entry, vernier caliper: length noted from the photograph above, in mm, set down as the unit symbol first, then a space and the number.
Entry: mm 5.7
